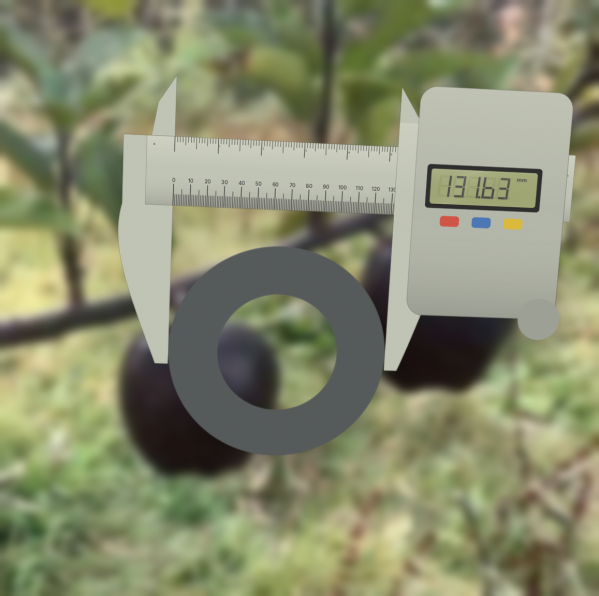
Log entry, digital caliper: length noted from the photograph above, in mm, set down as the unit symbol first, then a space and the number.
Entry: mm 131.63
